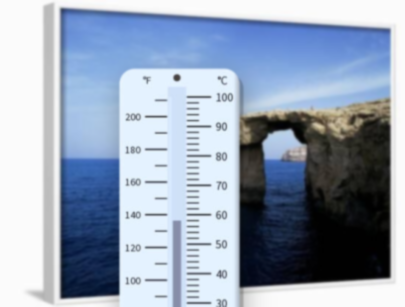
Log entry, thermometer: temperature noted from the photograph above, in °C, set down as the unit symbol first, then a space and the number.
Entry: °C 58
